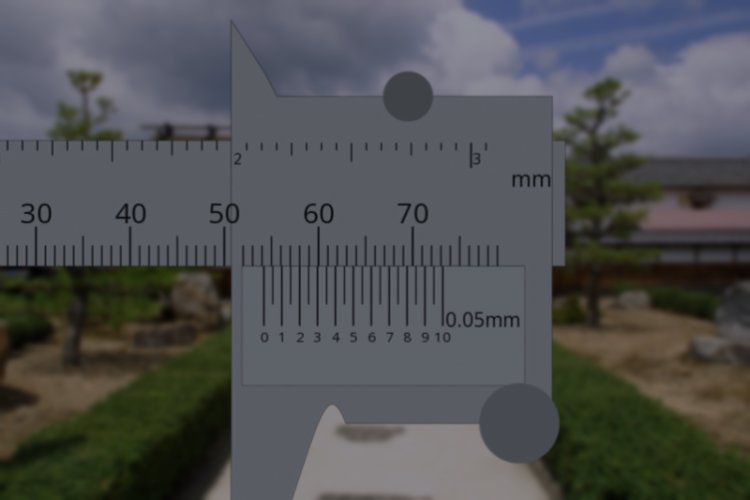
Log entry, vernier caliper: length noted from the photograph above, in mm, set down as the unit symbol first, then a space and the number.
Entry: mm 54.2
